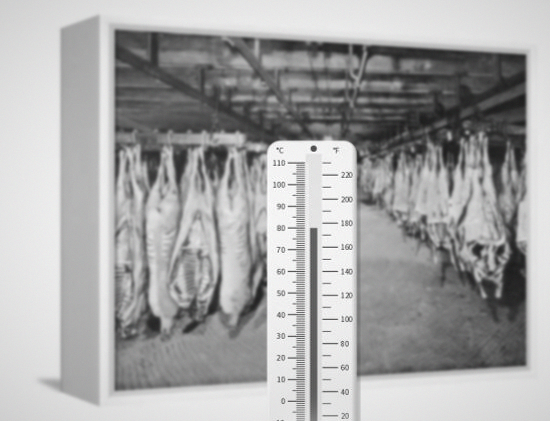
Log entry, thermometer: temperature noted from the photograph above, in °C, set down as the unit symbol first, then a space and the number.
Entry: °C 80
